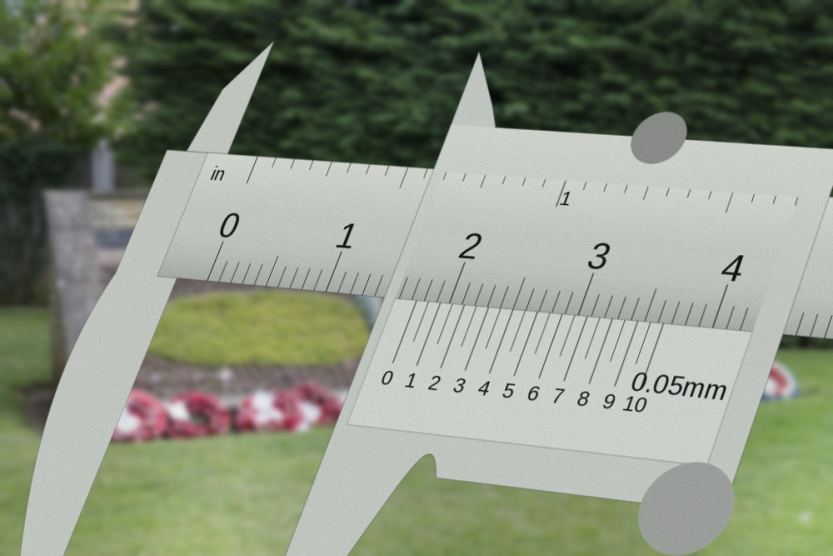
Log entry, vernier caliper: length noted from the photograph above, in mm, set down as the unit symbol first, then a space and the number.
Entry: mm 17.4
